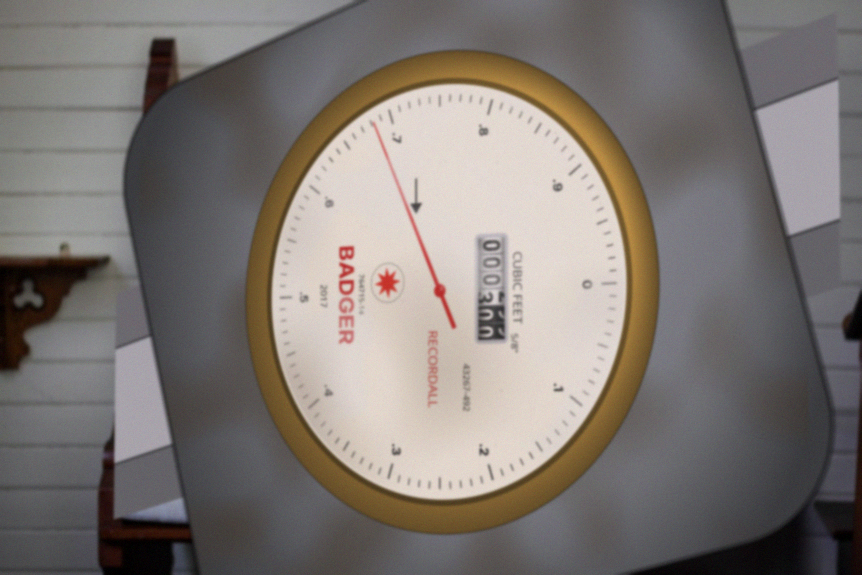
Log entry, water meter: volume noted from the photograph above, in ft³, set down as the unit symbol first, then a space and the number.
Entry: ft³ 299.68
